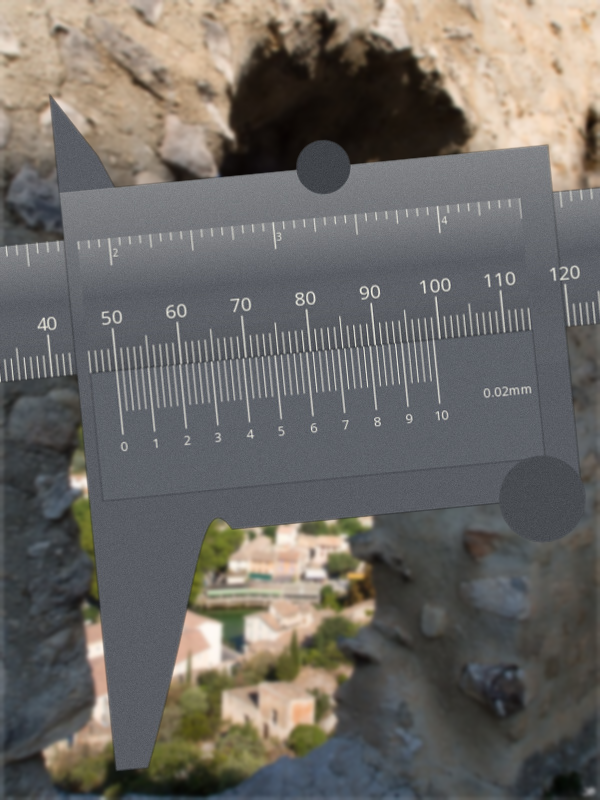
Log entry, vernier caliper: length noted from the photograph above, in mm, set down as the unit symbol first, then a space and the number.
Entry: mm 50.0
